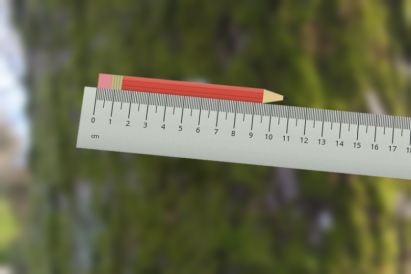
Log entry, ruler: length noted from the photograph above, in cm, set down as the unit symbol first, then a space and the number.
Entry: cm 11
